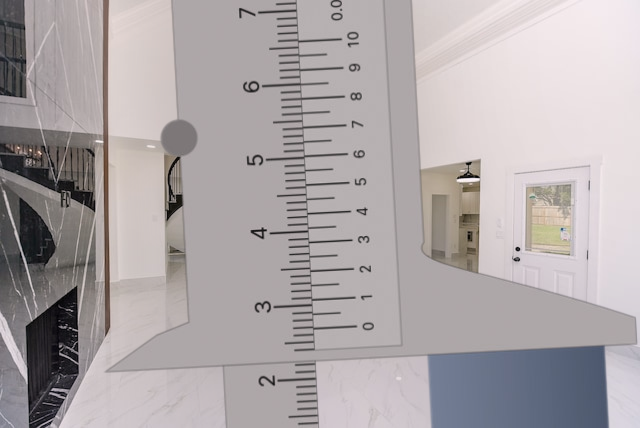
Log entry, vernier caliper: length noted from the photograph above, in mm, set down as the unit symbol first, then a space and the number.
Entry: mm 26.8
